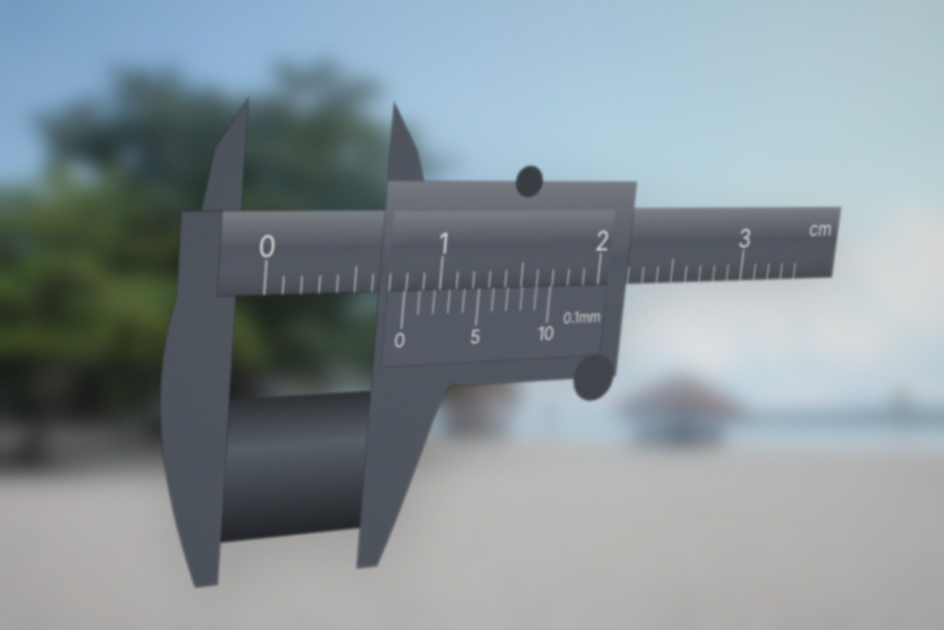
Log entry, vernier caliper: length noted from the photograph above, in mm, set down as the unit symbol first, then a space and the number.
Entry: mm 7.9
